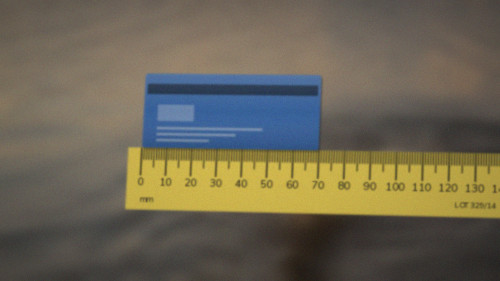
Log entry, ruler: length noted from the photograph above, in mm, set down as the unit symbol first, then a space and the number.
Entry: mm 70
